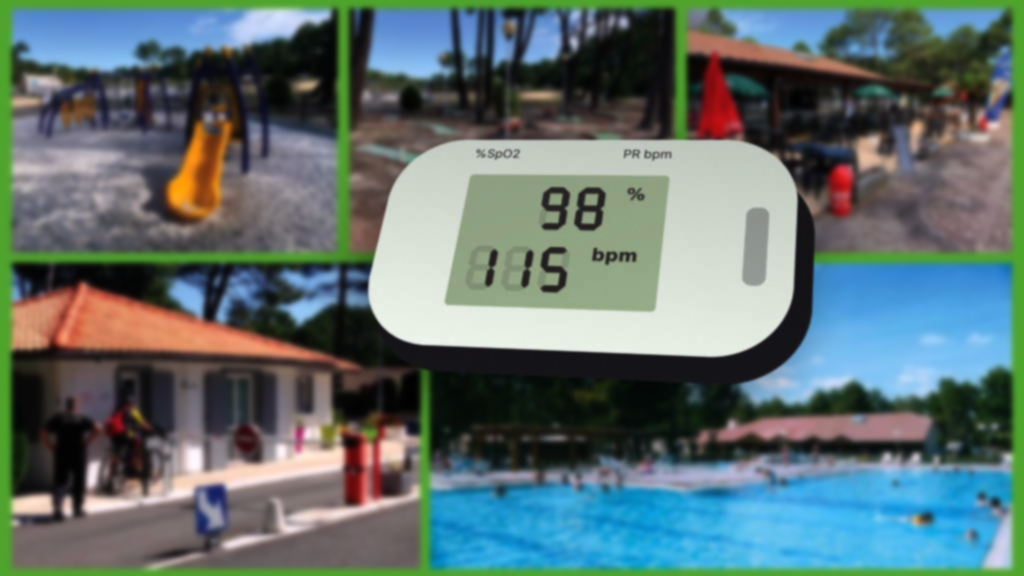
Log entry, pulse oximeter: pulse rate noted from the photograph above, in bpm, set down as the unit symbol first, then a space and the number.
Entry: bpm 115
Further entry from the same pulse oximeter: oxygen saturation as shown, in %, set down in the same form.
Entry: % 98
